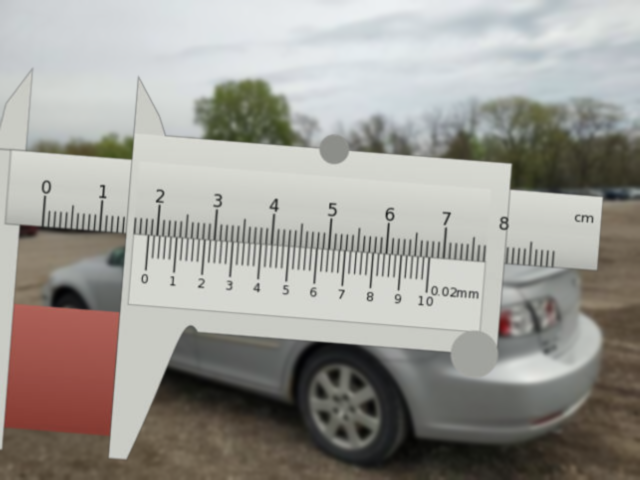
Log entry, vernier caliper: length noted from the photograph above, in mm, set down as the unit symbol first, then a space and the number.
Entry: mm 18.5
